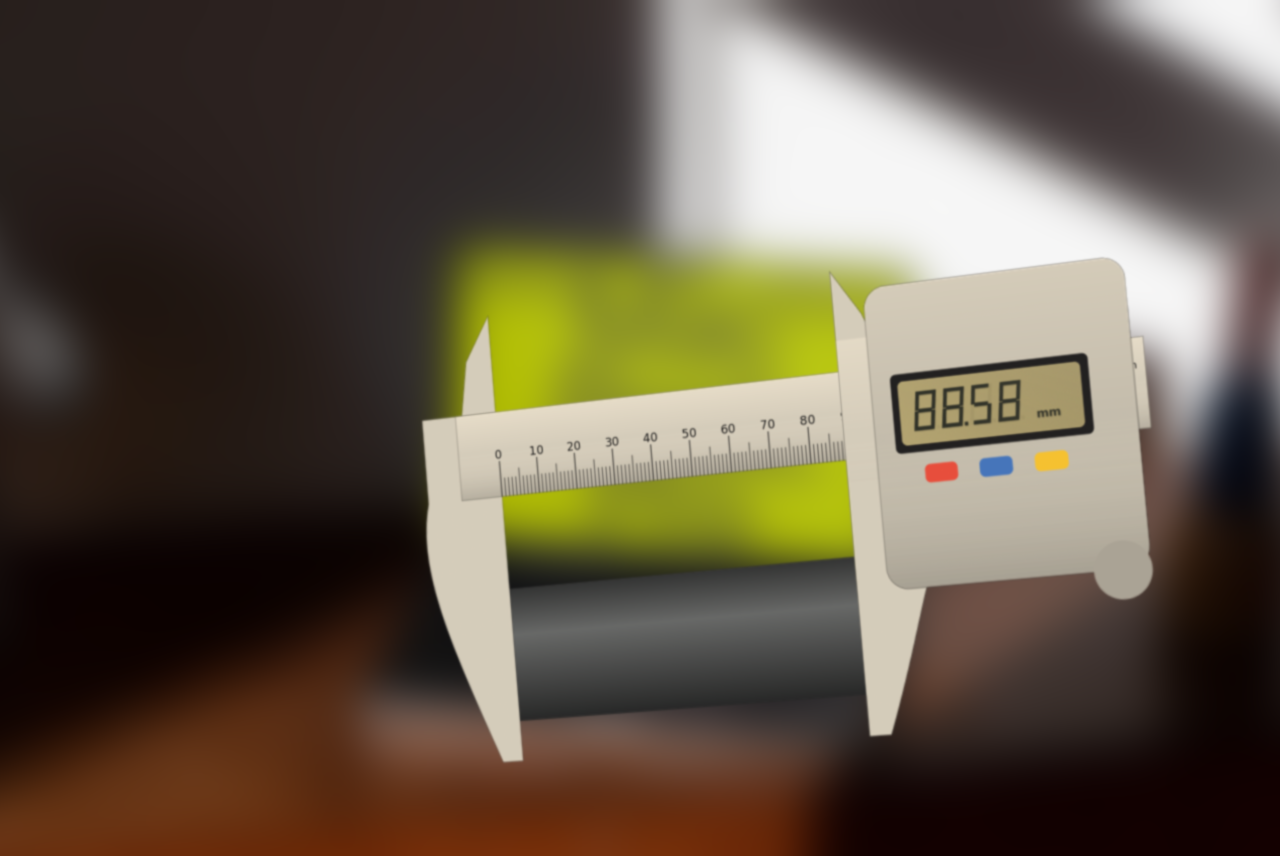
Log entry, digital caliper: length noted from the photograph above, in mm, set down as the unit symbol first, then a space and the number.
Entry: mm 88.58
